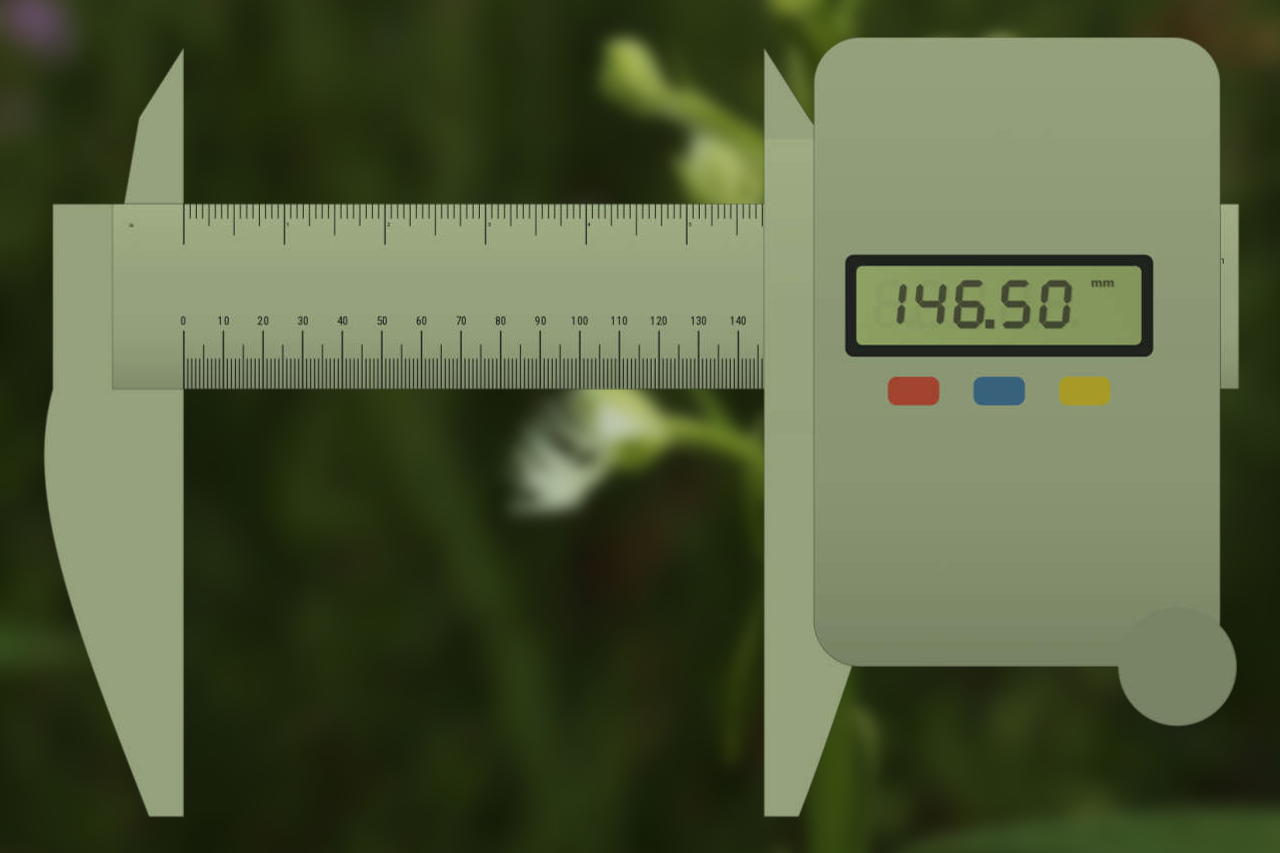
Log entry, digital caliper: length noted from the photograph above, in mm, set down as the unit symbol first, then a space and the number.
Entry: mm 146.50
